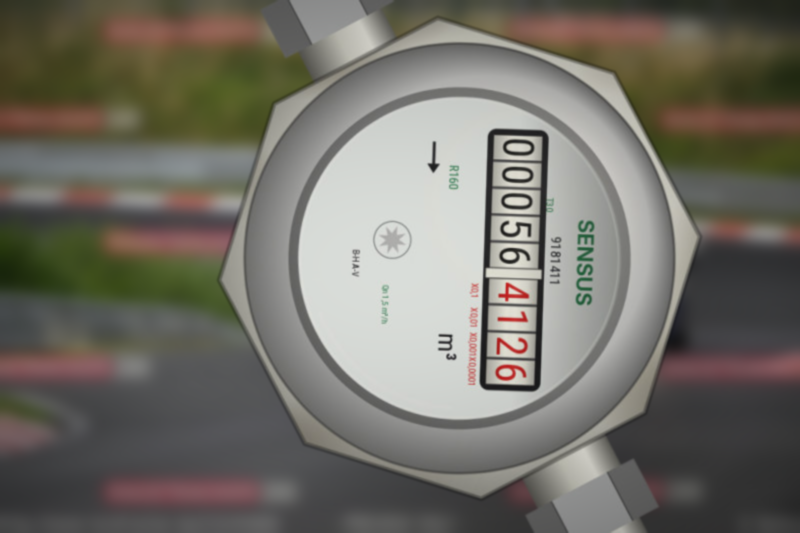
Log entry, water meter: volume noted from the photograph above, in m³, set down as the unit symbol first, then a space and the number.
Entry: m³ 56.4126
